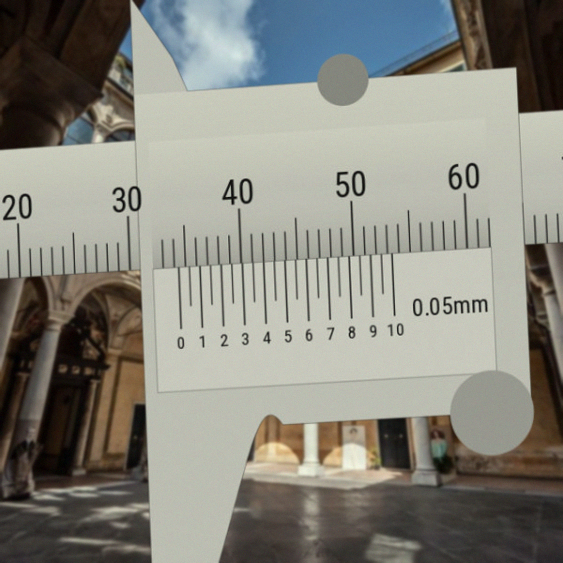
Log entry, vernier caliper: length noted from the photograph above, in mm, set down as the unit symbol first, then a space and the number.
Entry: mm 34.4
